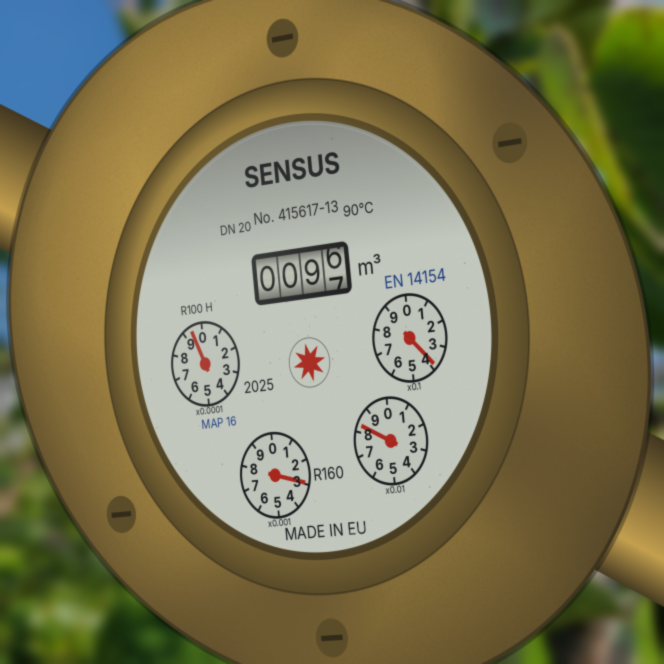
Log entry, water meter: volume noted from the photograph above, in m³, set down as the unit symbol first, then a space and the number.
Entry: m³ 96.3829
